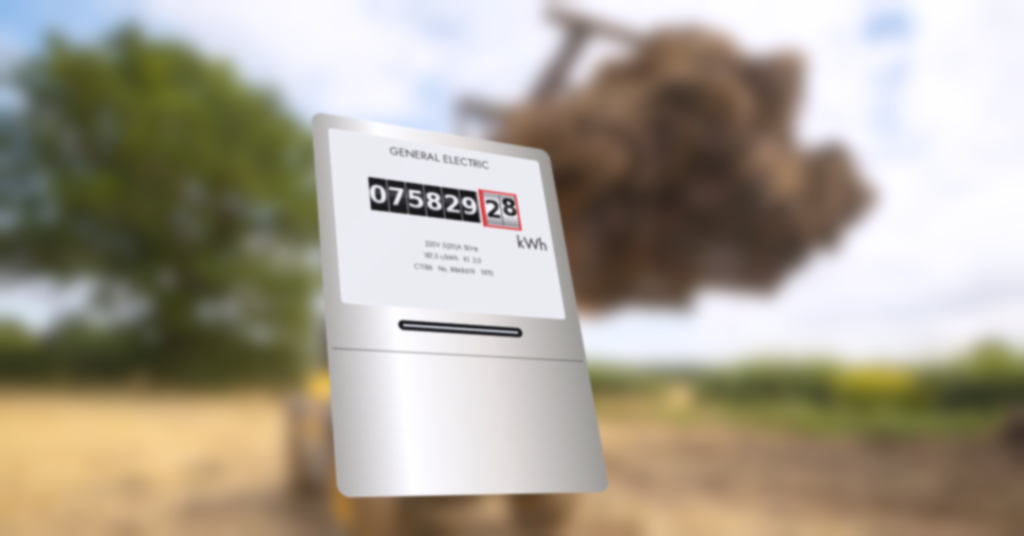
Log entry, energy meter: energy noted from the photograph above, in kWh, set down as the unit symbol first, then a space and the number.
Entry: kWh 75829.28
